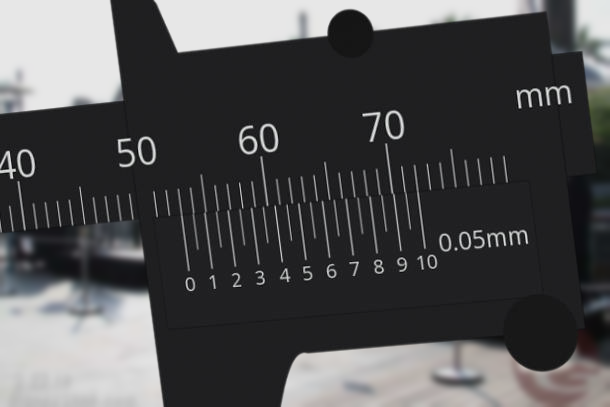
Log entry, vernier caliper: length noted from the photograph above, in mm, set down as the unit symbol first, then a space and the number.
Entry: mm 53.0
